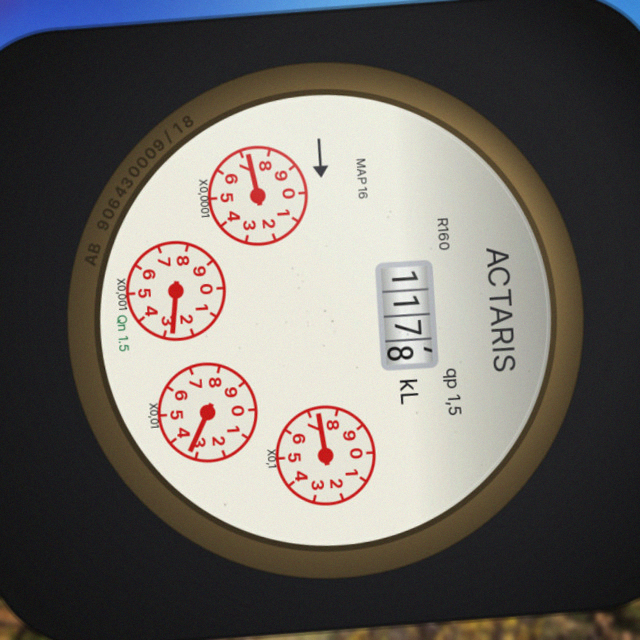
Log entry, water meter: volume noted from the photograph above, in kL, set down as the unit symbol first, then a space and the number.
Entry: kL 1177.7327
